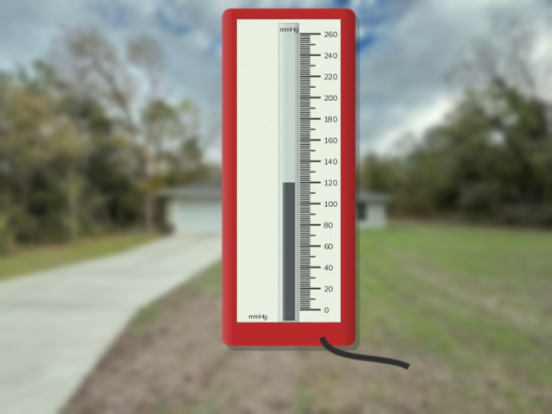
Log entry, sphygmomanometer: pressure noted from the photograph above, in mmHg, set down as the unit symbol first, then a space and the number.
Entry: mmHg 120
